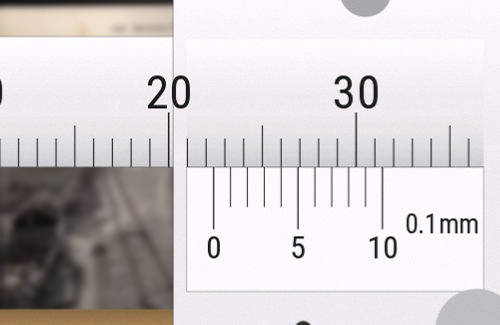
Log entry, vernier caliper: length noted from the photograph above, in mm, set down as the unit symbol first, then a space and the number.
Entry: mm 22.4
